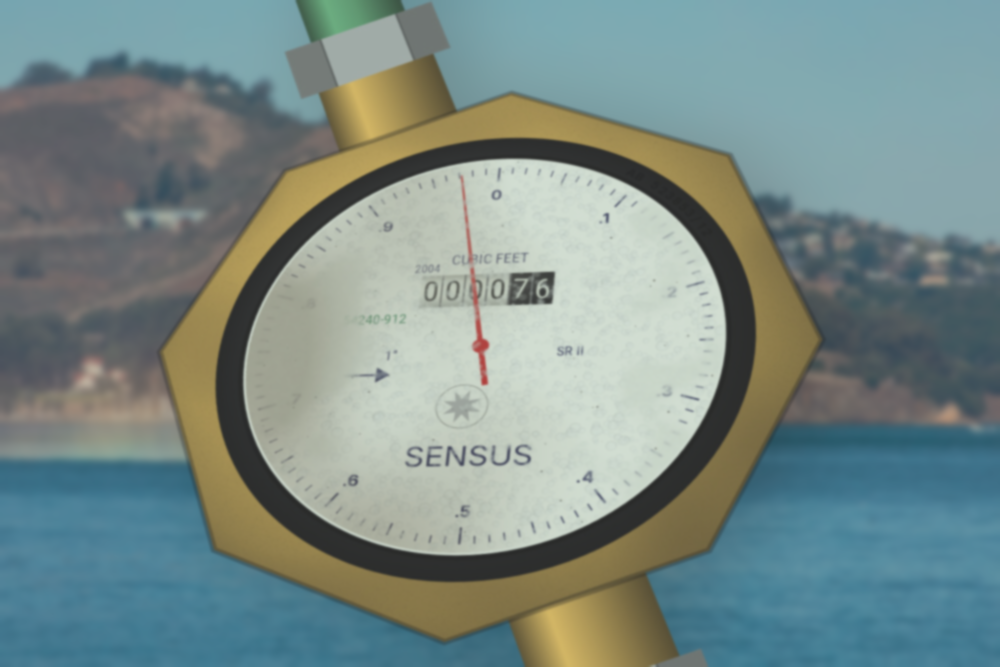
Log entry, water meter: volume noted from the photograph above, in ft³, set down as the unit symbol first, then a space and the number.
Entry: ft³ 75.97
